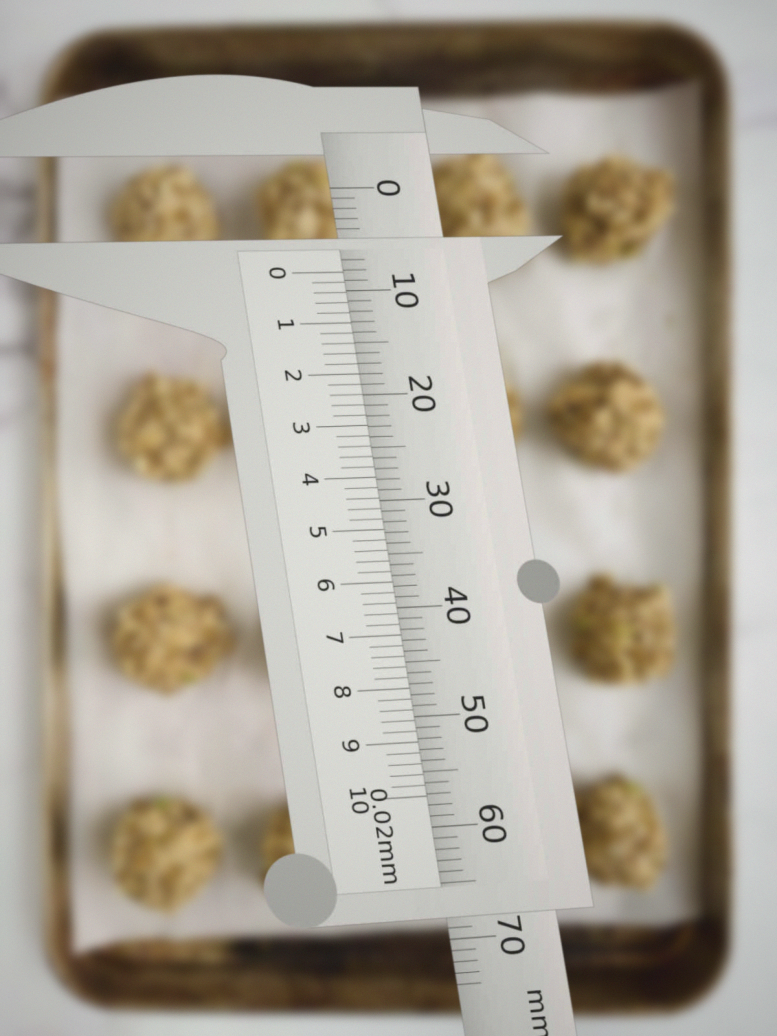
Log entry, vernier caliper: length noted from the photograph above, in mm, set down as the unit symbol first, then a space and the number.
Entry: mm 8.2
